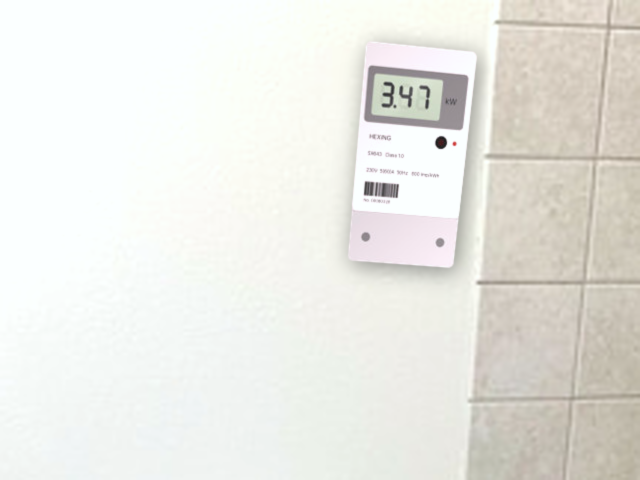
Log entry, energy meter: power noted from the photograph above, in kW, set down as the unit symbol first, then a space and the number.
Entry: kW 3.47
